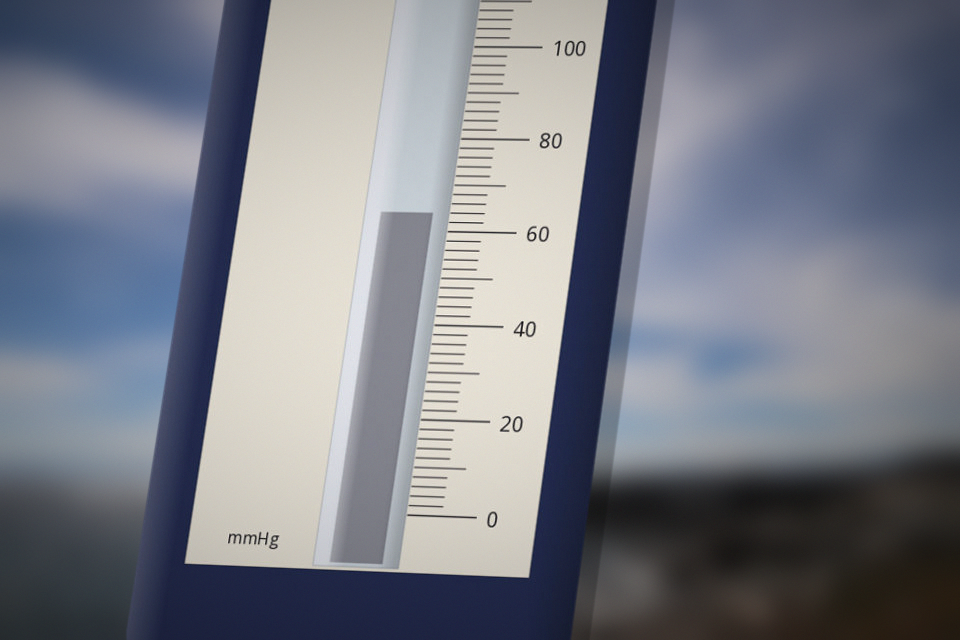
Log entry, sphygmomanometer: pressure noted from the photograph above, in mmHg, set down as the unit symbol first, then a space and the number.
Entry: mmHg 64
